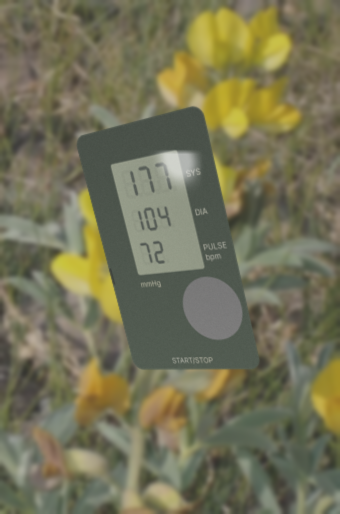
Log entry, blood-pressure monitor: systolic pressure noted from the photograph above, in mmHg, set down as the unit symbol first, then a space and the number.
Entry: mmHg 177
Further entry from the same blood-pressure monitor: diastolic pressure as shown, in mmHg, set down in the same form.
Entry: mmHg 104
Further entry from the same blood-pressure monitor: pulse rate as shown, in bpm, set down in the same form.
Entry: bpm 72
